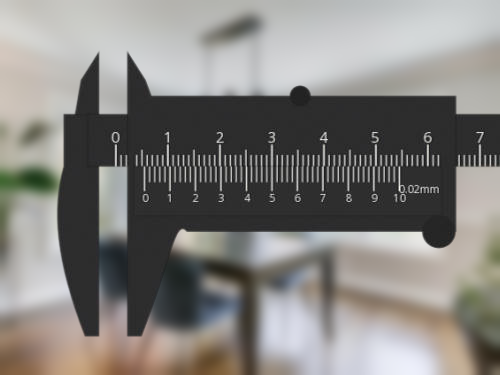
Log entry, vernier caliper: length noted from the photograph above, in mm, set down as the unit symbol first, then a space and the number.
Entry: mm 5.5
